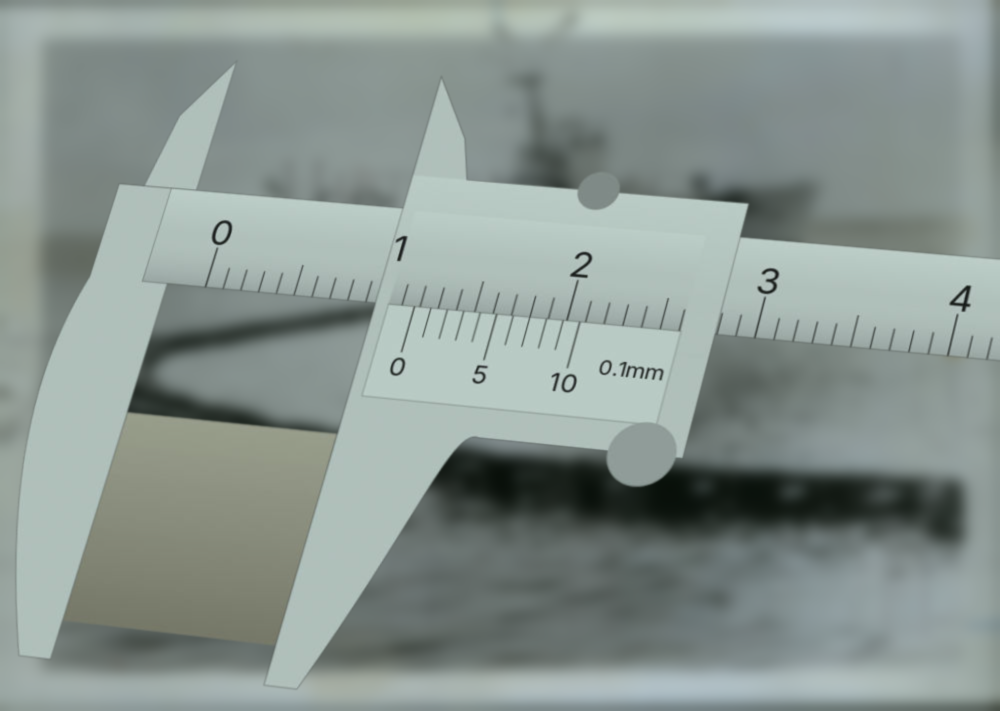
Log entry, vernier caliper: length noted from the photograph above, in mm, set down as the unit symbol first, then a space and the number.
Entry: mm 11.7
